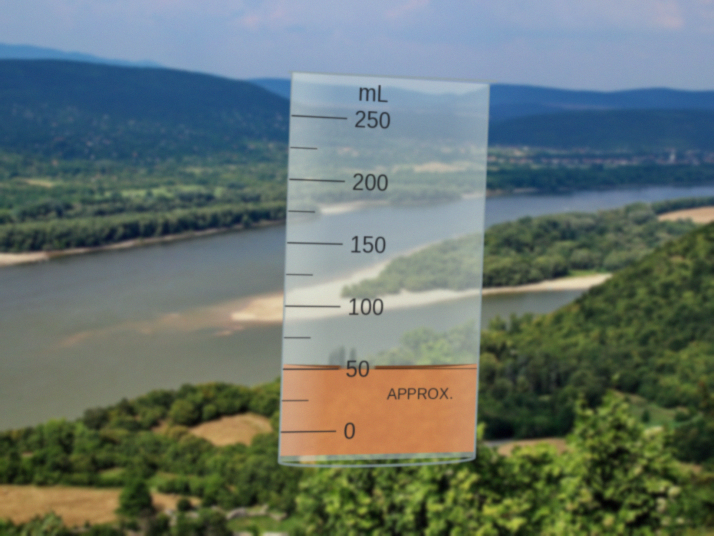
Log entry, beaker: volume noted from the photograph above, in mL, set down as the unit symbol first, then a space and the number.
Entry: mL 50
